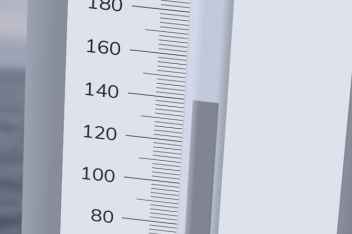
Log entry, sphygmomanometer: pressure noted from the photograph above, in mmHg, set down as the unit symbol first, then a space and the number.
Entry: mmHg 140
